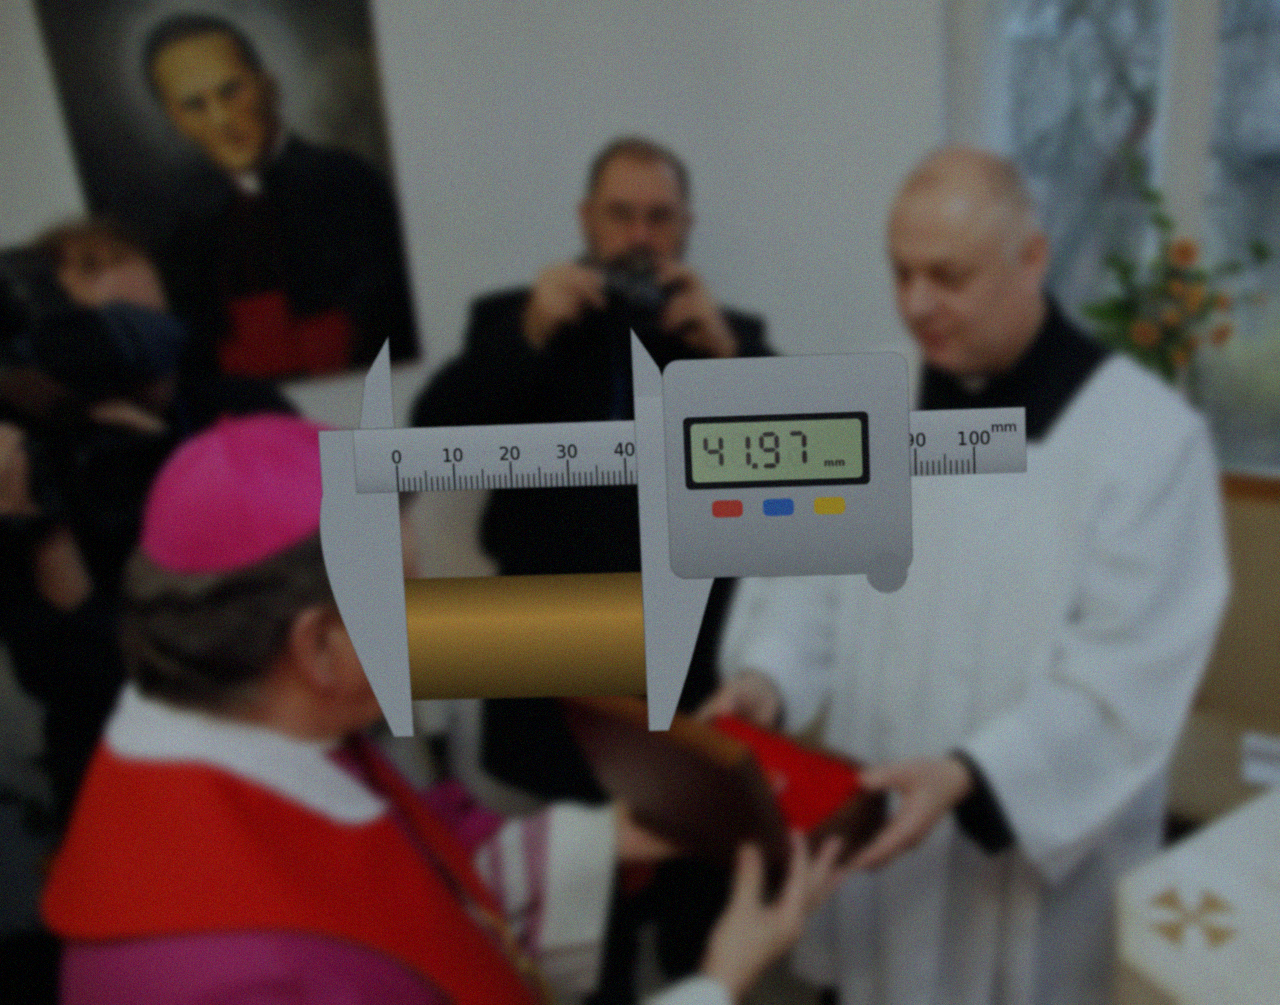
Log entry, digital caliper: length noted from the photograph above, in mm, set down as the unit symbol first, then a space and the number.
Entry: mm 41.97
